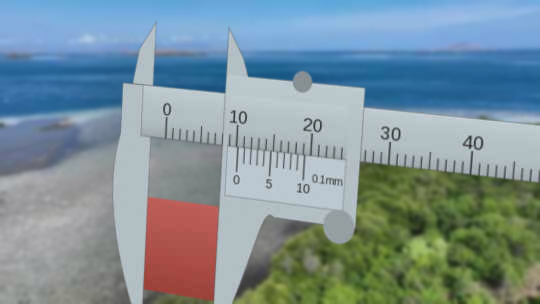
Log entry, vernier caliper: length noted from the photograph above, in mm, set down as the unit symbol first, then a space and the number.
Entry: mm 10.2
